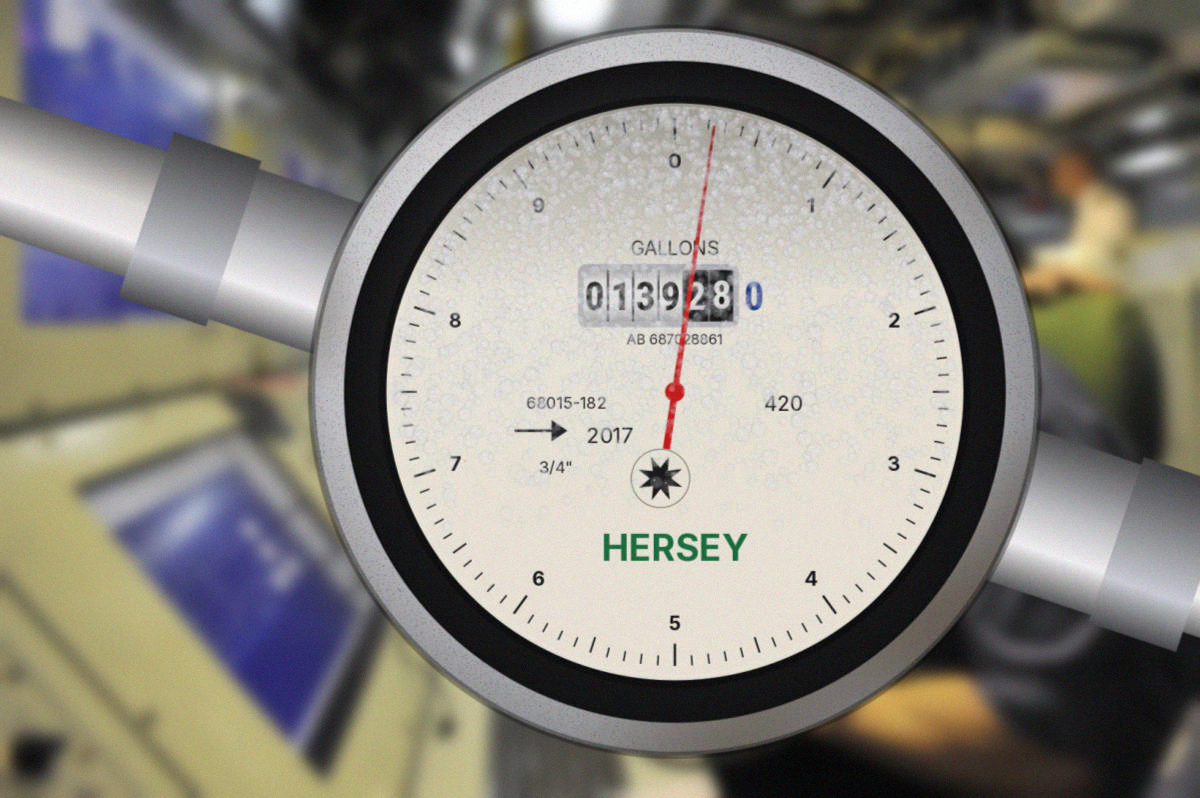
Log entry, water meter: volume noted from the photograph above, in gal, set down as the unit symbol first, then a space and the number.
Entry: gal 139280.2
